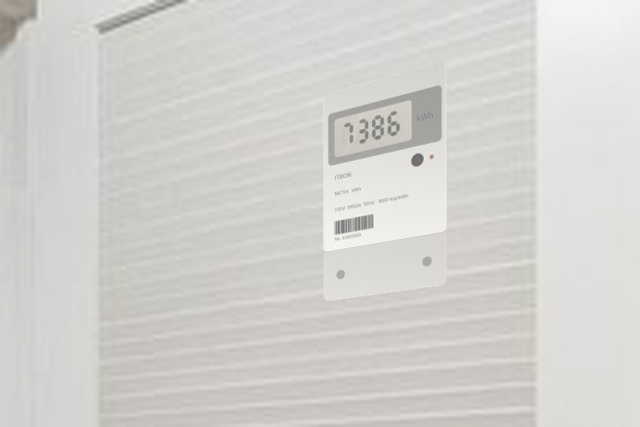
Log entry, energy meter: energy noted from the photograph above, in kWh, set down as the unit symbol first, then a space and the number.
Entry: kWh 7386
